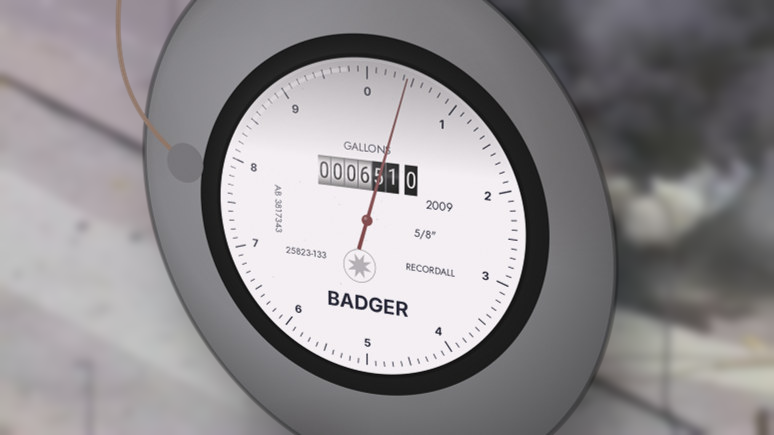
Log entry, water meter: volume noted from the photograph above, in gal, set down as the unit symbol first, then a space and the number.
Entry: gal 6510.4
